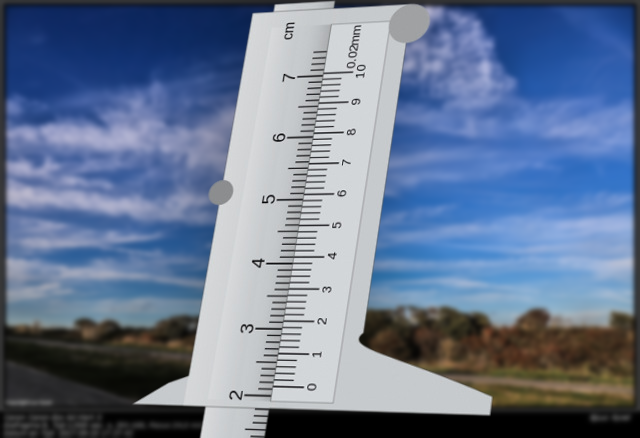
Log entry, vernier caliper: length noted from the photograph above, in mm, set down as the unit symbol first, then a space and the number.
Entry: mm 21.4
